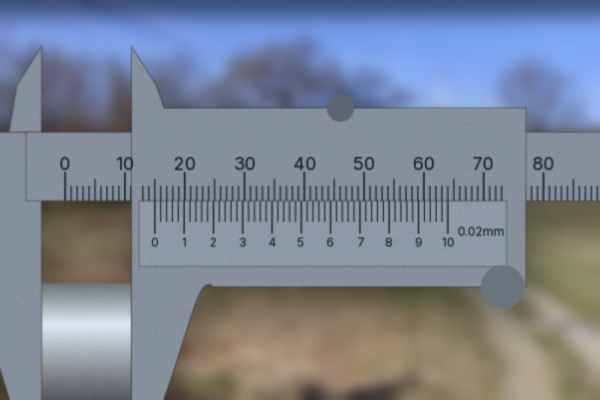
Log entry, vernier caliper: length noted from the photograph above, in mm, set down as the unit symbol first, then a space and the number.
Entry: mm 15.0
